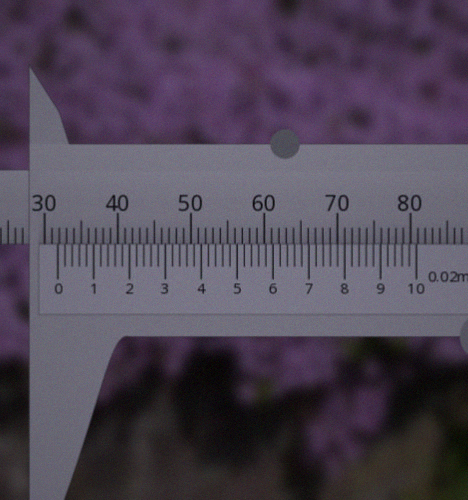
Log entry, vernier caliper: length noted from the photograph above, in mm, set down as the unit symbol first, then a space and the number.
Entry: mm 31.8
